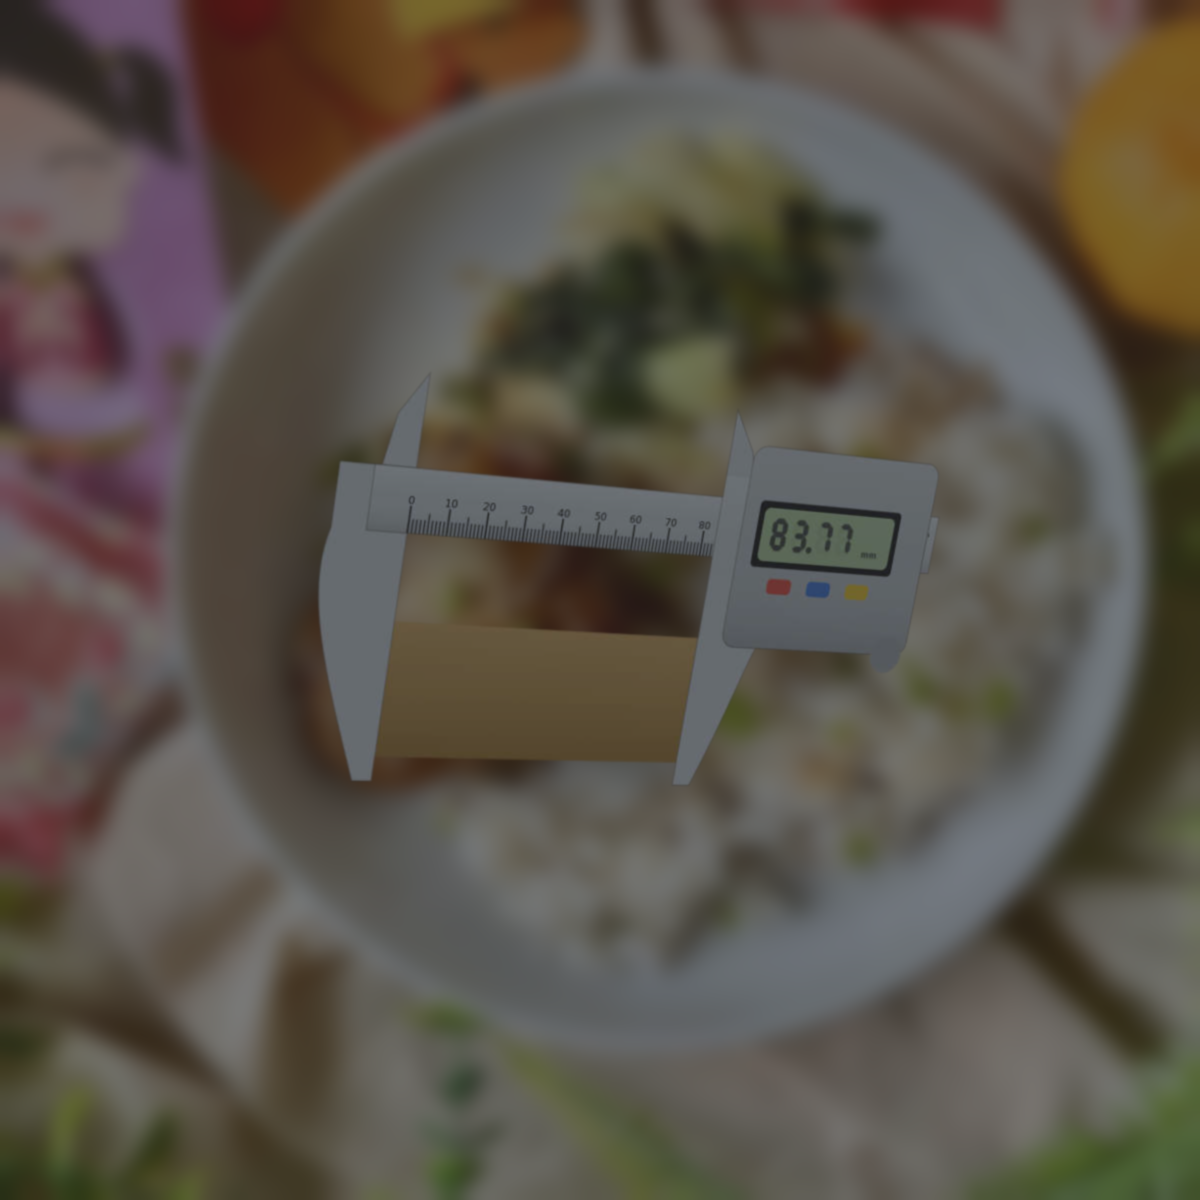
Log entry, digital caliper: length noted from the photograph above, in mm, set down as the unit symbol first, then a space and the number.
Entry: mm 83.77
